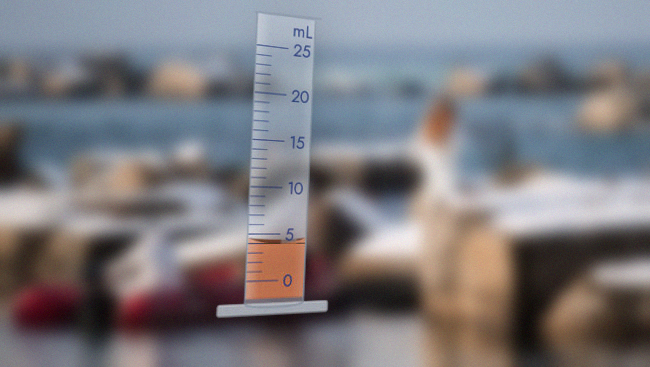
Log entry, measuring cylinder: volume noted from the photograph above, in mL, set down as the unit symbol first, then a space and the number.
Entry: mL 4
